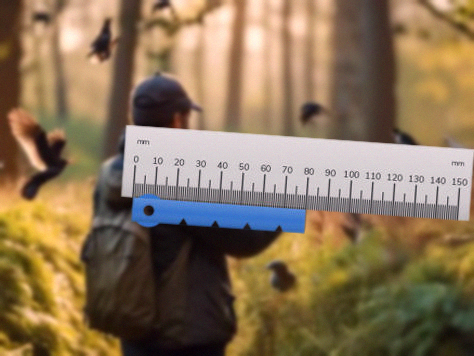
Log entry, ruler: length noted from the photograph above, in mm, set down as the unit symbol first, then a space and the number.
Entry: mm 80
